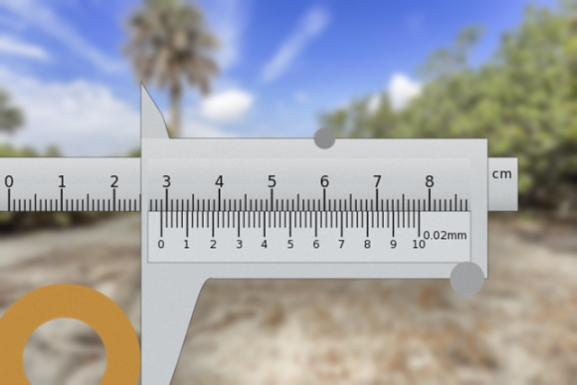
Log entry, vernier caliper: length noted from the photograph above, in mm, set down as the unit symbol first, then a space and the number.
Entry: mm 29.0
